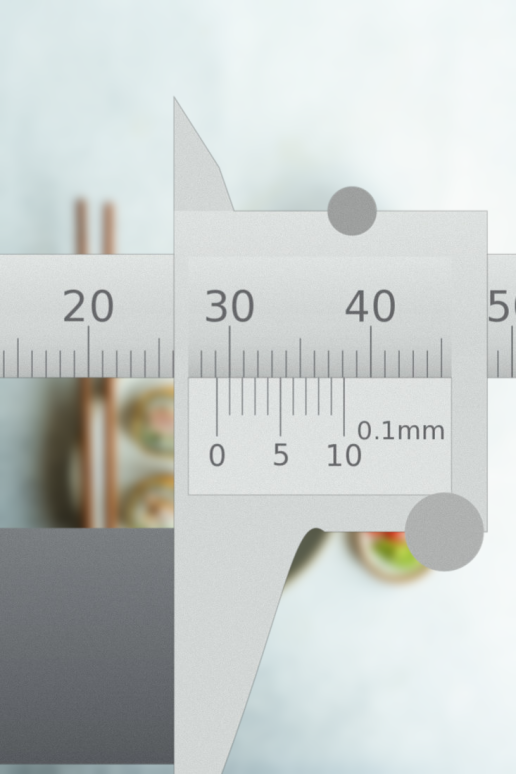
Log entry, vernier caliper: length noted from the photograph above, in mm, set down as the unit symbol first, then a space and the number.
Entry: mm 29.1
